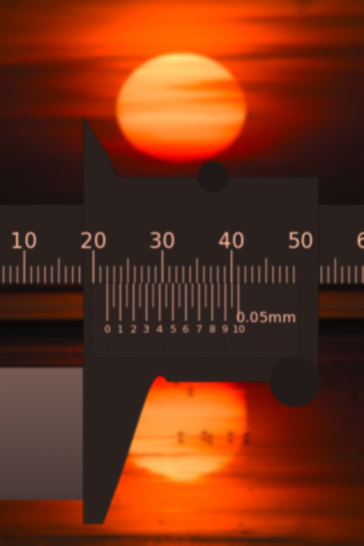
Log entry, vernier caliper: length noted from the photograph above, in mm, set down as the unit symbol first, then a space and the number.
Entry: mm 22.0
